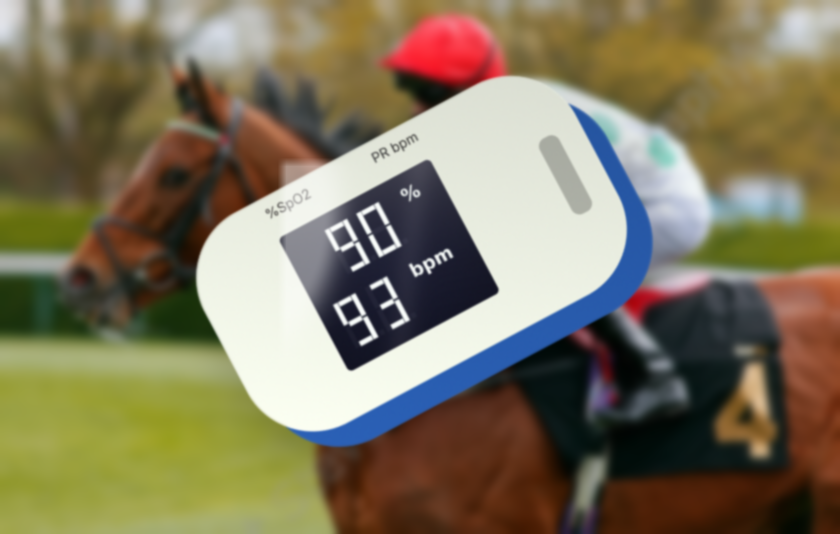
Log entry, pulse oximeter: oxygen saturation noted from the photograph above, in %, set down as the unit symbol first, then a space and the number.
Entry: % 90
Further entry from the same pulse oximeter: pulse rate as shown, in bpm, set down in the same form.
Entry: bpm 93
